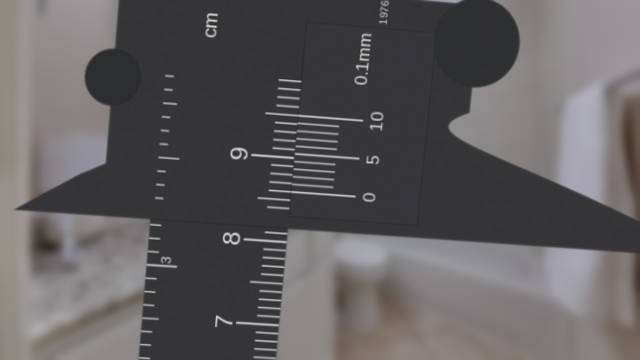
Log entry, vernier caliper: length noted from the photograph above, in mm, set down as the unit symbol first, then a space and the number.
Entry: mm 86.0
